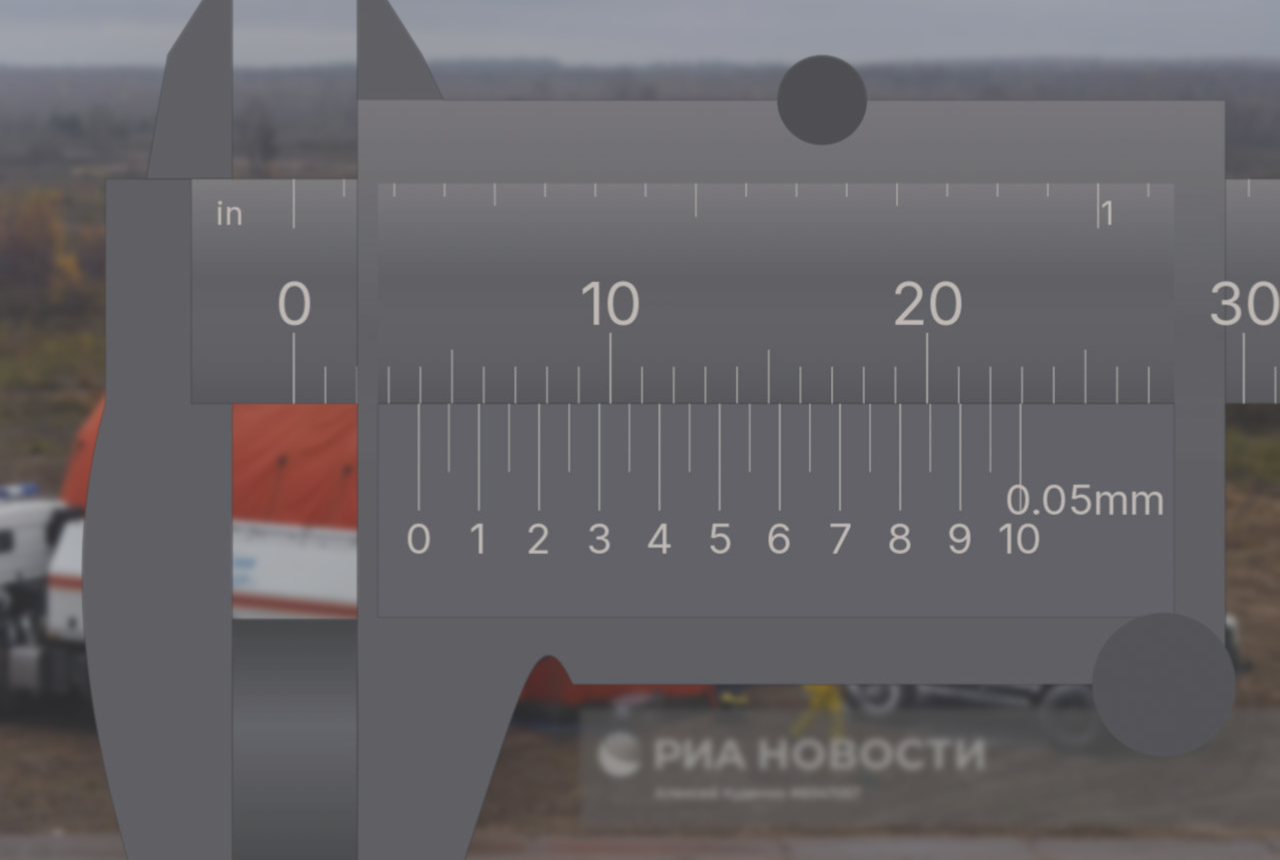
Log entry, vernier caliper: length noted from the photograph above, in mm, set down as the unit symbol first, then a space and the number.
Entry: mm 3.95
